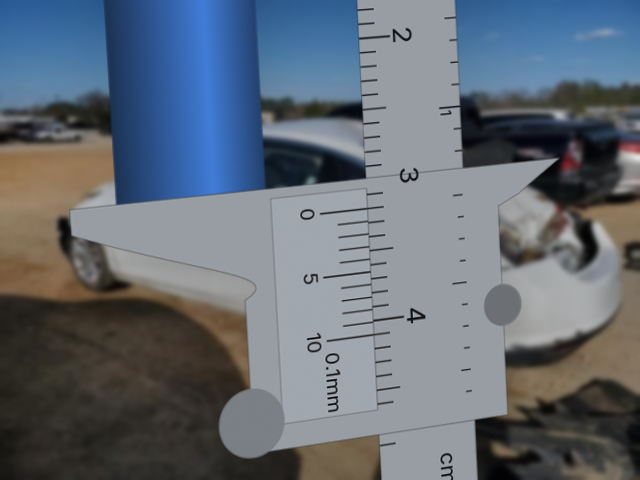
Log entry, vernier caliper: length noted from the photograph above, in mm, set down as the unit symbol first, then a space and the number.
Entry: mm 32.0
